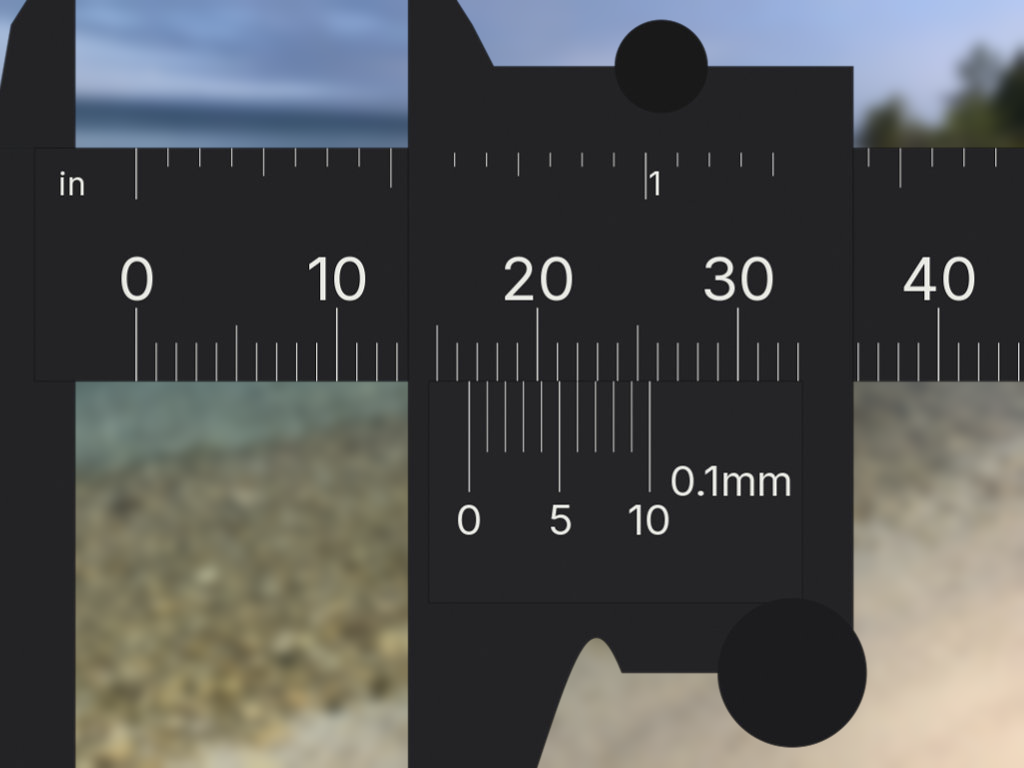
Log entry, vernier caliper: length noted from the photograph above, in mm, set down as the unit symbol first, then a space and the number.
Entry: mm 16.6
